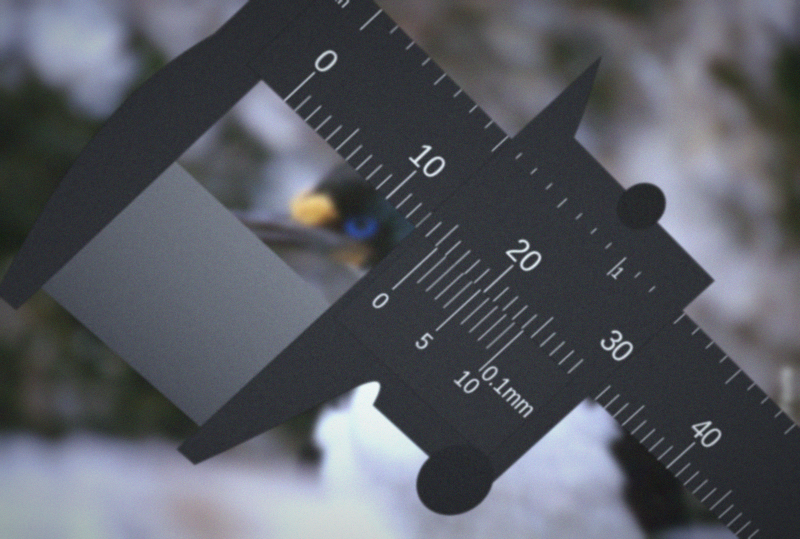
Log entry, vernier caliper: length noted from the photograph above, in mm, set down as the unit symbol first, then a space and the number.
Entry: mm 15.2
